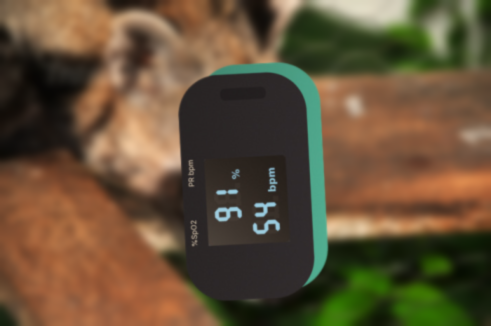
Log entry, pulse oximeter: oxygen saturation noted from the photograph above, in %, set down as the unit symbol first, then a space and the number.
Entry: % 91
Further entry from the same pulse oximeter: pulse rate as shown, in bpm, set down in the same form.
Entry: bpm 54
